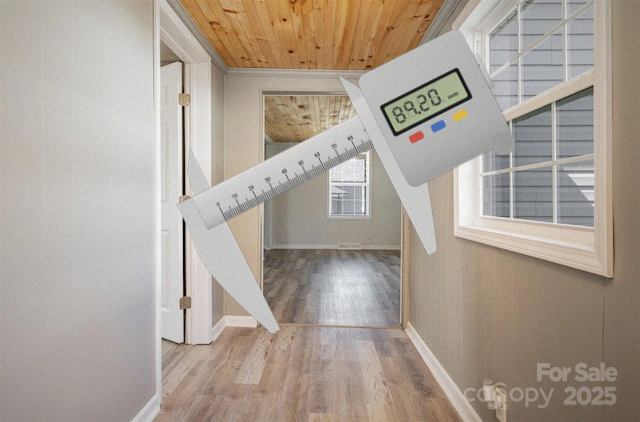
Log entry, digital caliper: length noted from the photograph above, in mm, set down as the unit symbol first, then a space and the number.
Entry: mm 89.20
